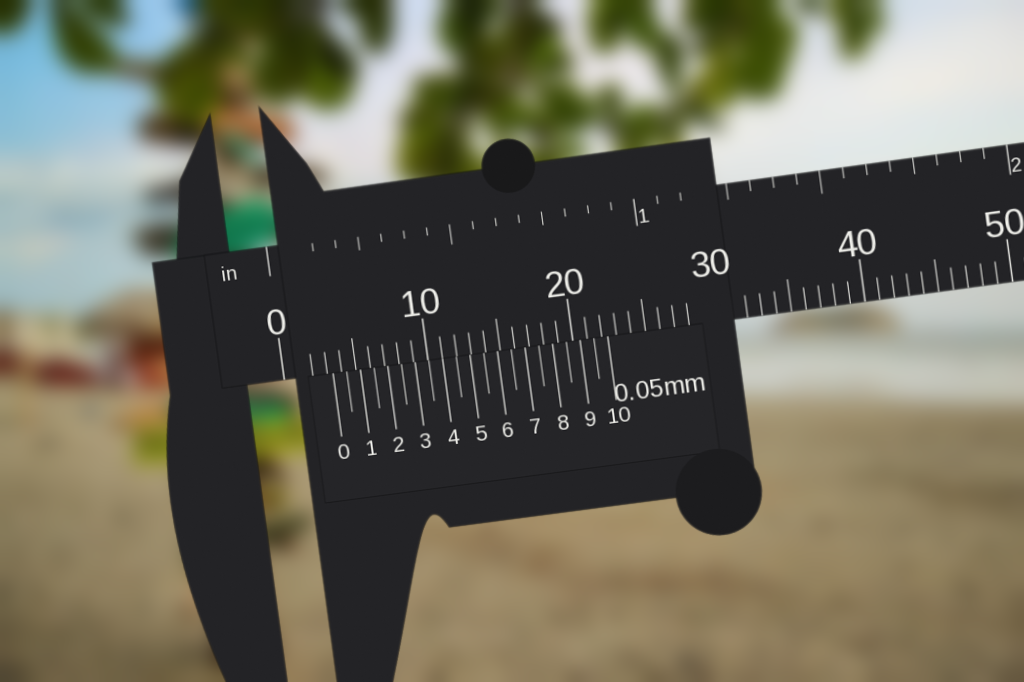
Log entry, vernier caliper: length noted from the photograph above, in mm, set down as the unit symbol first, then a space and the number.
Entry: mm 3.4
